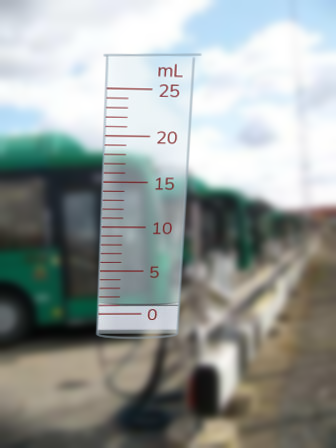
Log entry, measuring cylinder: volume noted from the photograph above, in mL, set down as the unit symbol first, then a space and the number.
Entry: mL 1
